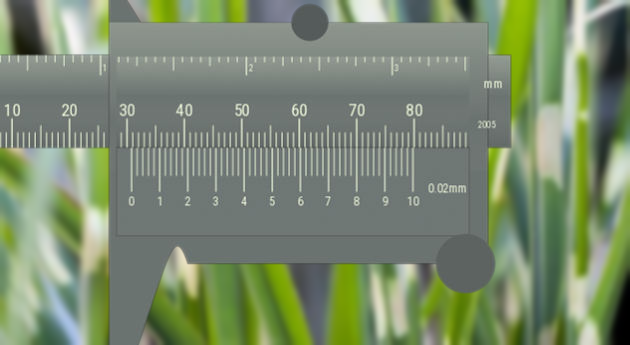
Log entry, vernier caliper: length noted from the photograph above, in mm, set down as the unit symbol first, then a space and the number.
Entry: mm 30.8
